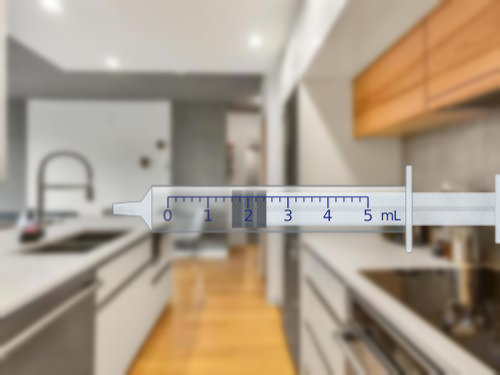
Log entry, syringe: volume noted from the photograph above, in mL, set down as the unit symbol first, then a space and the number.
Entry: mL 1.6
